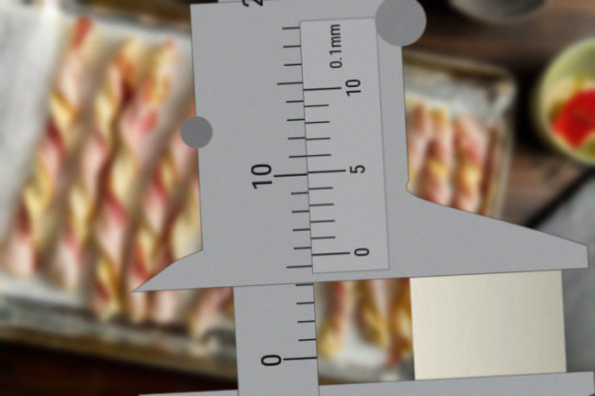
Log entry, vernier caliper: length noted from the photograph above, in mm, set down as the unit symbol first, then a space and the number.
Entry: mm 5.6
